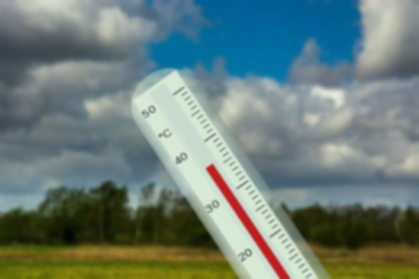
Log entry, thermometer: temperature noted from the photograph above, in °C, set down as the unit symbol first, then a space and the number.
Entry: °C 36
